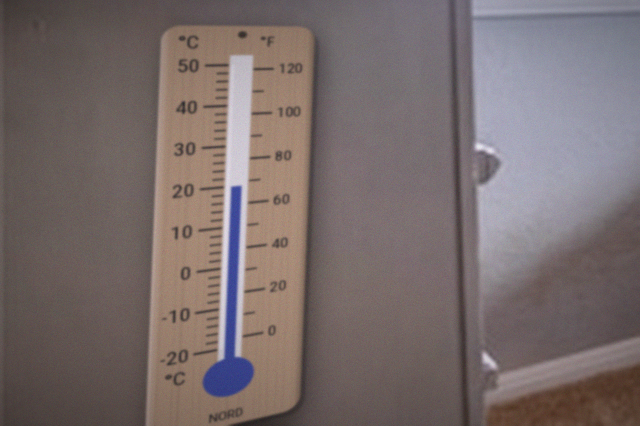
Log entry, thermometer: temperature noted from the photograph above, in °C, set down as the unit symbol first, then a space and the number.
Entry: °C 20
